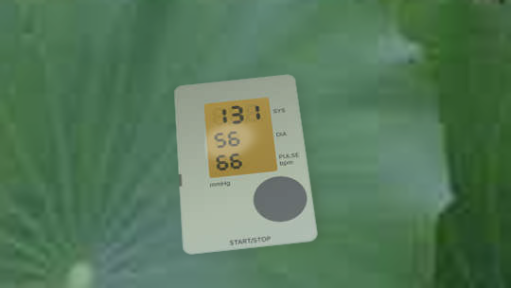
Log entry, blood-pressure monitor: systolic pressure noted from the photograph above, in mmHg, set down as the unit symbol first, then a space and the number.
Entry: mmHg 131
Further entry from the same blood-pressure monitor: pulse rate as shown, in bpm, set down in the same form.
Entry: bpm 66
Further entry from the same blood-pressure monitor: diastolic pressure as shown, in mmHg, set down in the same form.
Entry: mmHg 56
